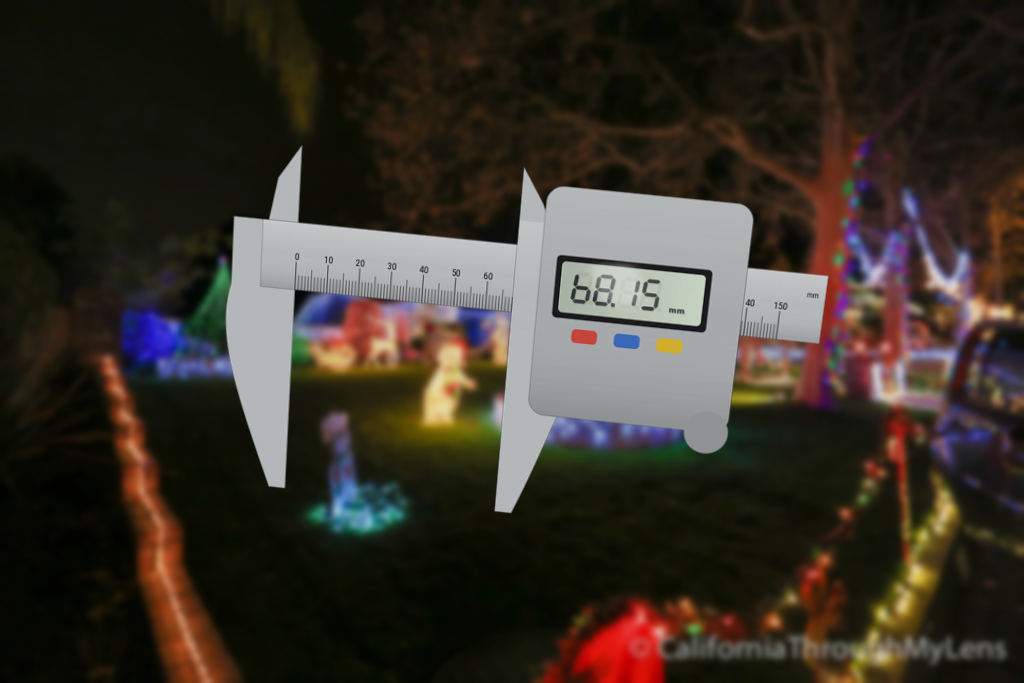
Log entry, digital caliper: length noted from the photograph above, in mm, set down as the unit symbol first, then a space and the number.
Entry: mm 68.15
